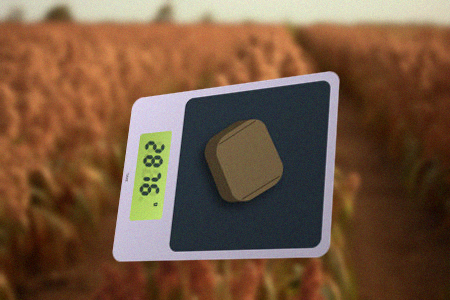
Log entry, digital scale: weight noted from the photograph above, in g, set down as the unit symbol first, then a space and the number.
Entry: g 2876
